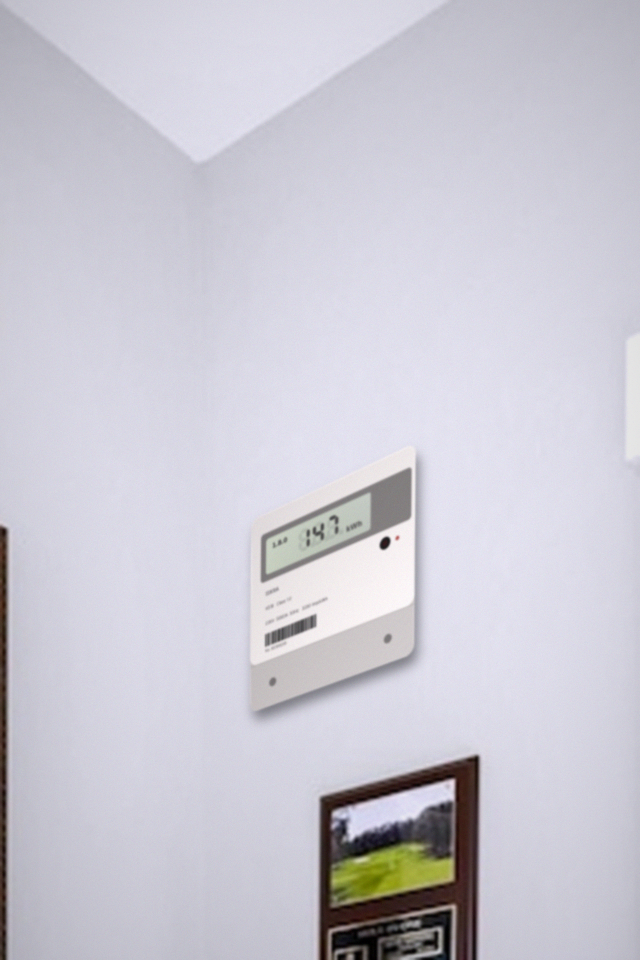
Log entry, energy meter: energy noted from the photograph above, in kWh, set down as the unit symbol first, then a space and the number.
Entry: kWh 147
